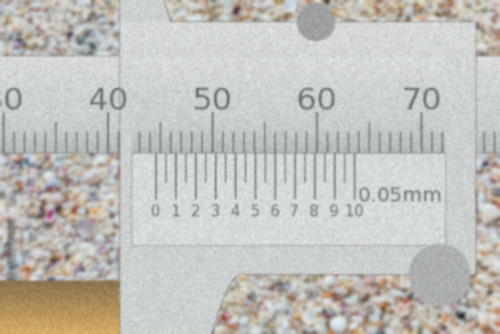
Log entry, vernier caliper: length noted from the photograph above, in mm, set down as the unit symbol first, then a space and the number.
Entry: mm 44.6
